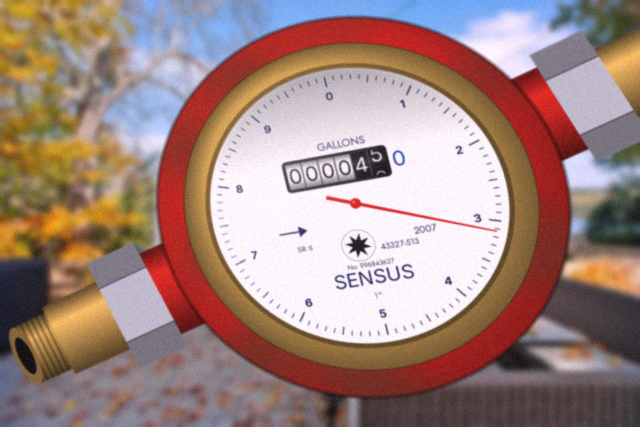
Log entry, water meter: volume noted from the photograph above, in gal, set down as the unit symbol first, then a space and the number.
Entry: gal 453.1
